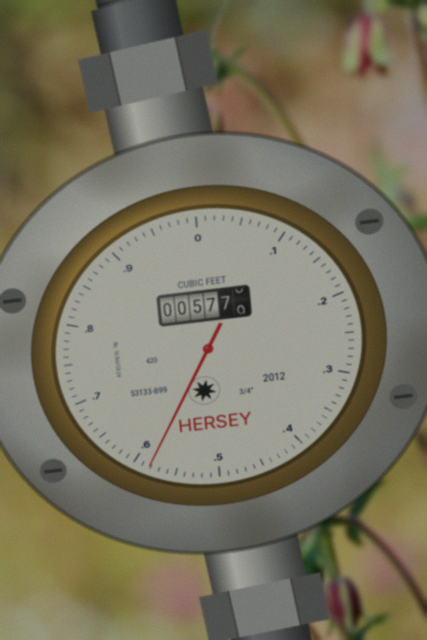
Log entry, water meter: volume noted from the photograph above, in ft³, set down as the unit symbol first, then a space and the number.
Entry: ft³ 5778.58
